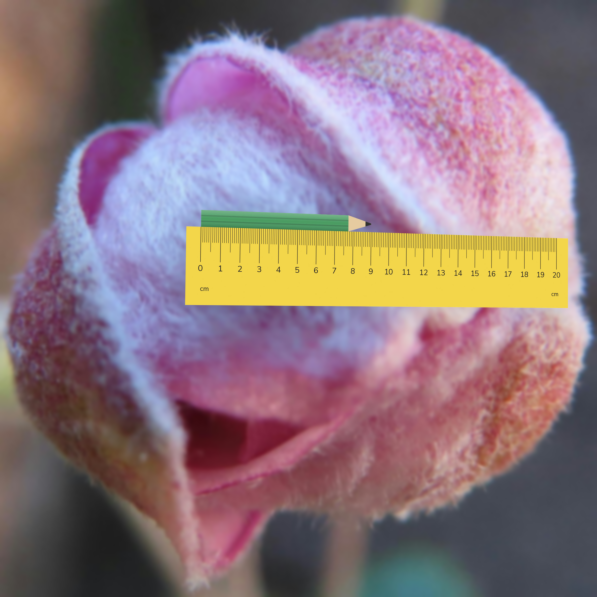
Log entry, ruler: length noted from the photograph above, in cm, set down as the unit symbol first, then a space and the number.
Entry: cm 9
